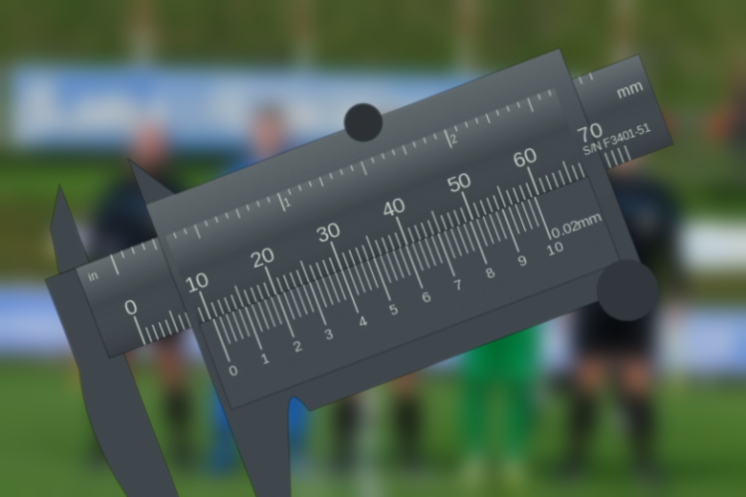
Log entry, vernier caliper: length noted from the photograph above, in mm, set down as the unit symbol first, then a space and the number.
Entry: mm 10.4
